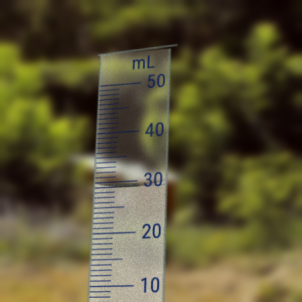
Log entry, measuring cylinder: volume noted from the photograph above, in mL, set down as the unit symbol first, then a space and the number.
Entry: mL 29
